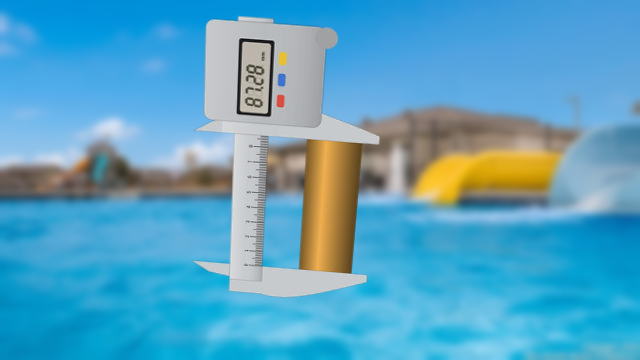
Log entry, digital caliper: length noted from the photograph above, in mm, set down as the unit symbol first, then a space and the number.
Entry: mm 87.28
